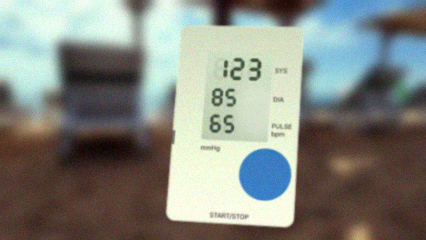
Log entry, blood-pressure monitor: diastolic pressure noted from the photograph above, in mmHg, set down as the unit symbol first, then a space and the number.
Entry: mmHg 85
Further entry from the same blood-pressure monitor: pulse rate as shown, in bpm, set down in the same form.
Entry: bpm 65
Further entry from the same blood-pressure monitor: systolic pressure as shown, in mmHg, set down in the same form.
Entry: mmHg 123
